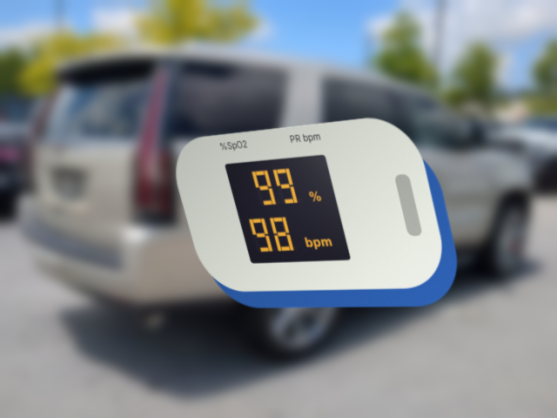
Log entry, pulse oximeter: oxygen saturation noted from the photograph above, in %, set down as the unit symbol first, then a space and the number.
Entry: % 99
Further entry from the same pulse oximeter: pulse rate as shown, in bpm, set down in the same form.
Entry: bpm 98
